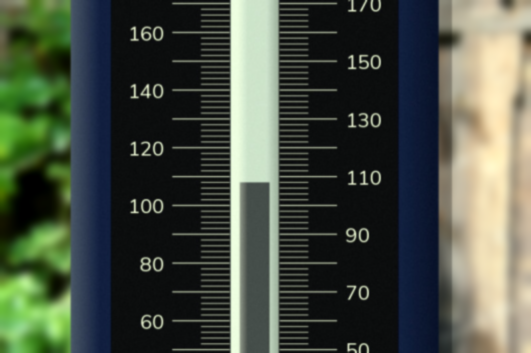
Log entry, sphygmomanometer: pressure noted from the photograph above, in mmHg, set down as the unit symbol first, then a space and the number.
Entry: mmHg 108
